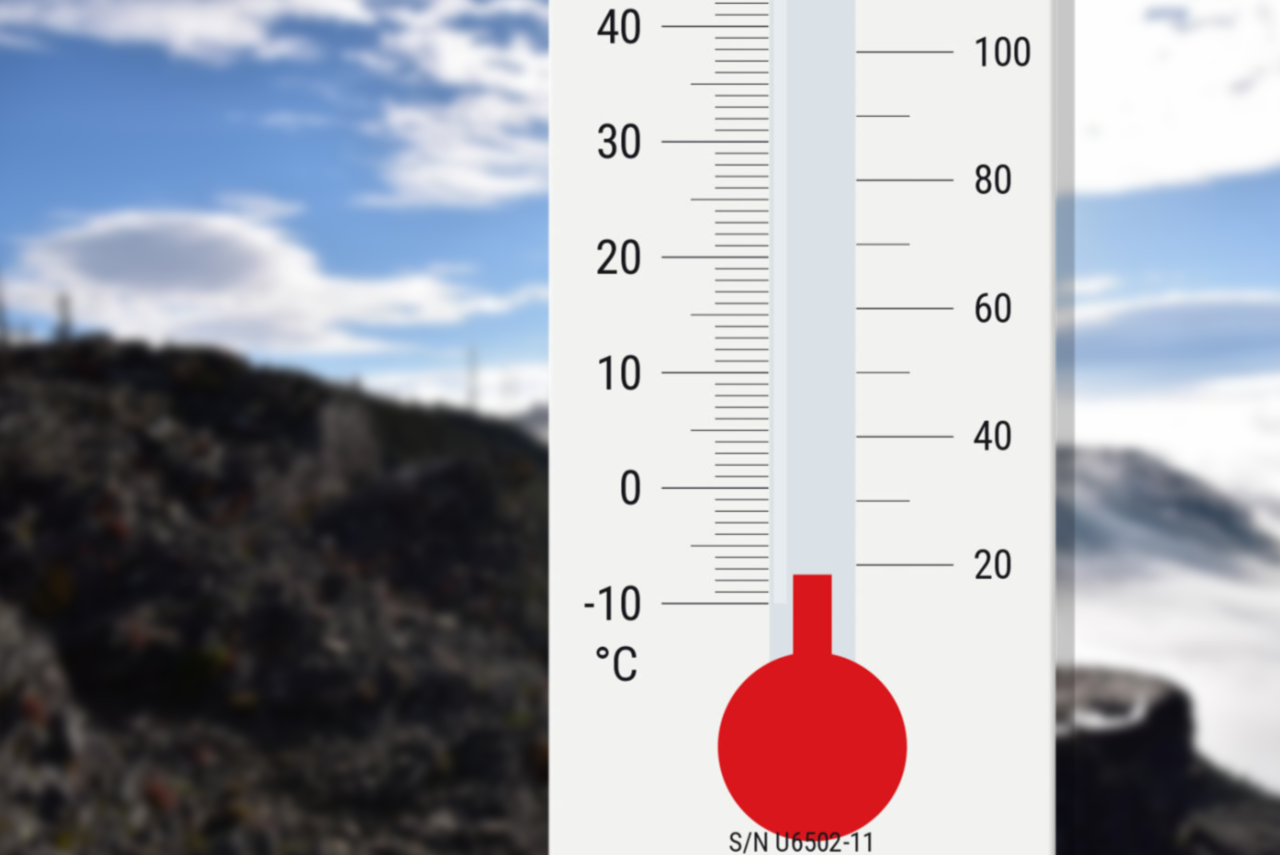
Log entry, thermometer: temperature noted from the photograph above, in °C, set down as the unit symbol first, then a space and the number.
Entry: °C -7.5
